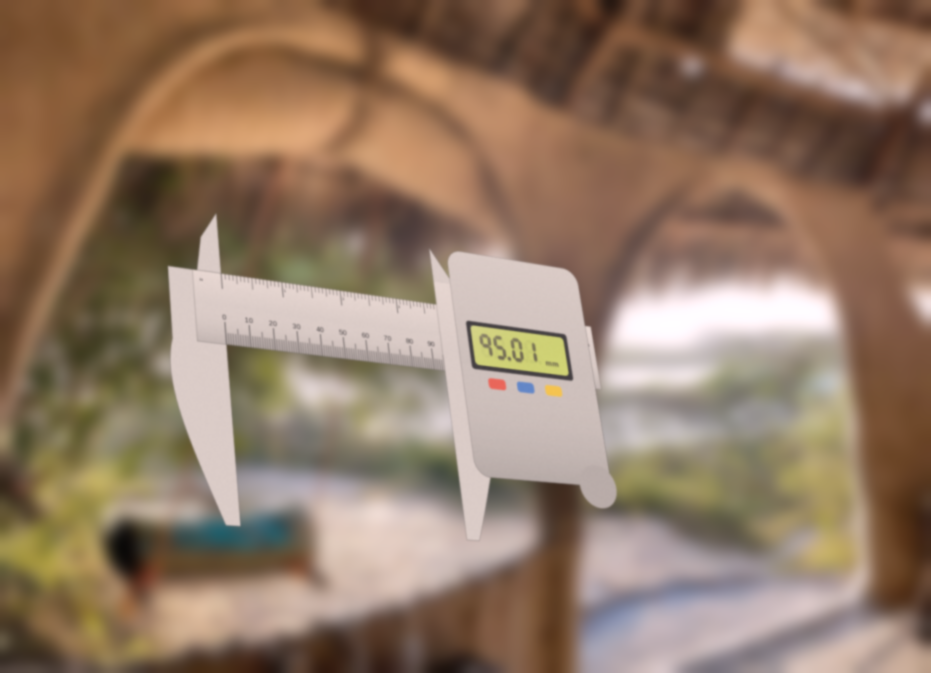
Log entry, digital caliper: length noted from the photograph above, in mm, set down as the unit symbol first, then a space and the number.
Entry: mm 95.01
